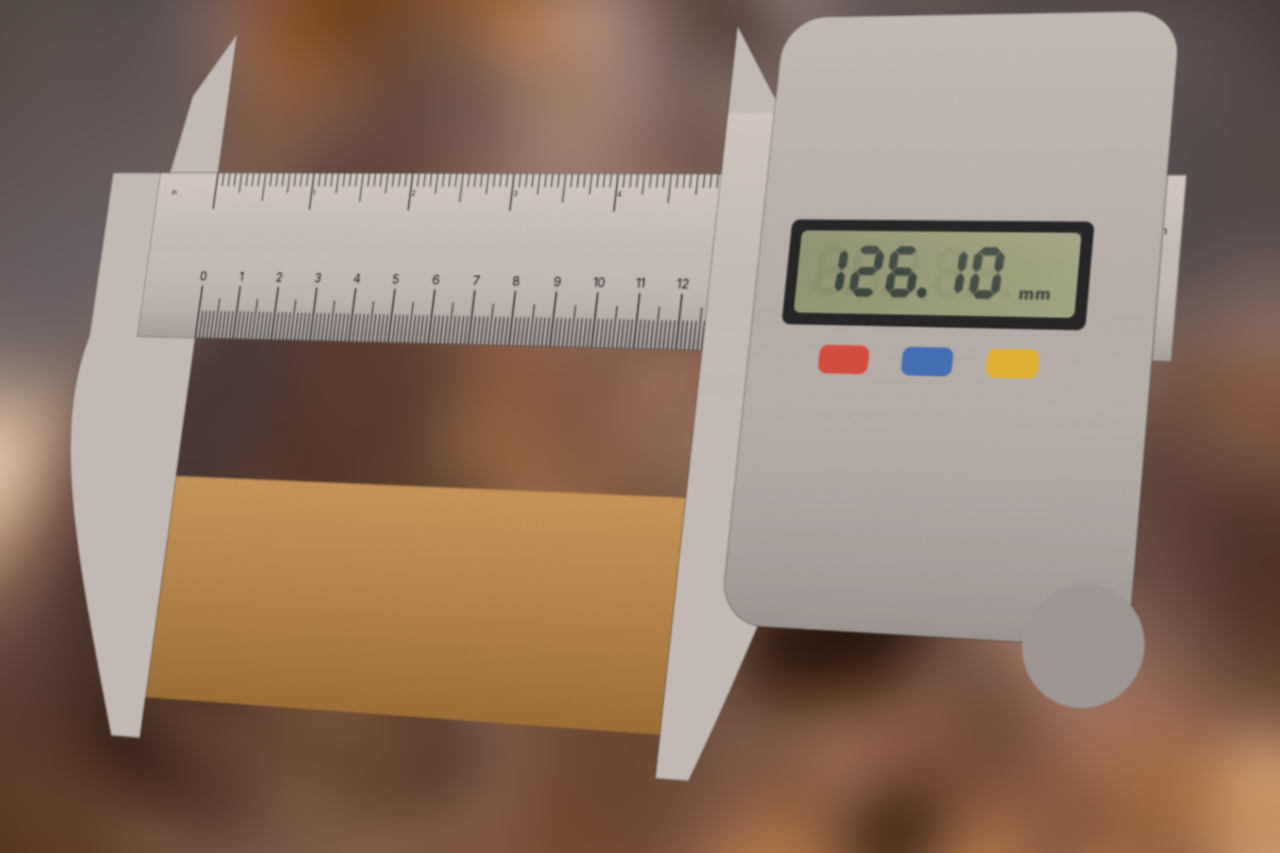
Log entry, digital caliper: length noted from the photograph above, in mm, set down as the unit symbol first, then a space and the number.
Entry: mm 126.10
